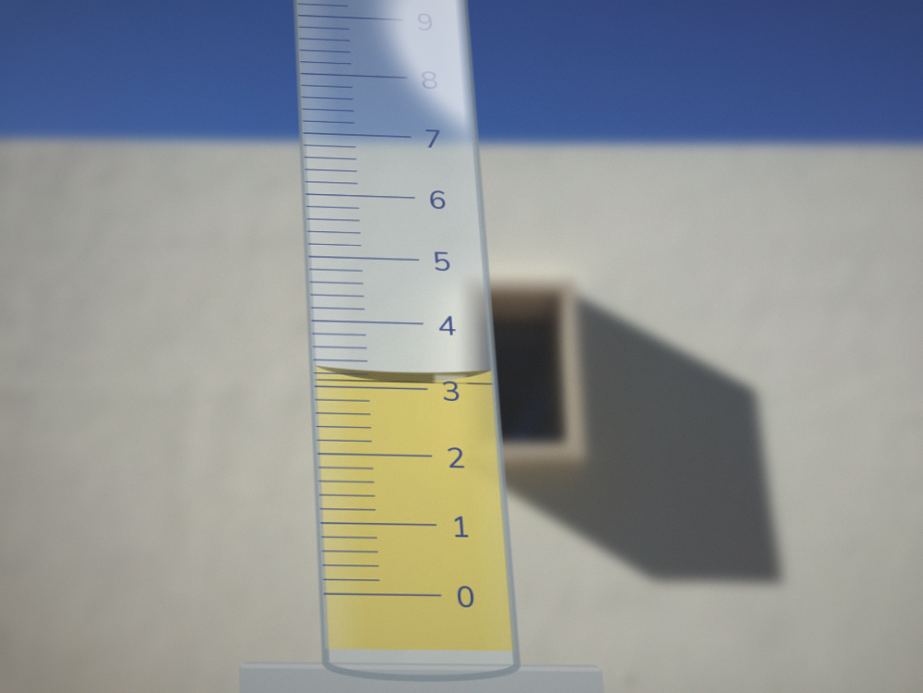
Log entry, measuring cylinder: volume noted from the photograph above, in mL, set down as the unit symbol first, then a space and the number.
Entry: mL 3.1
